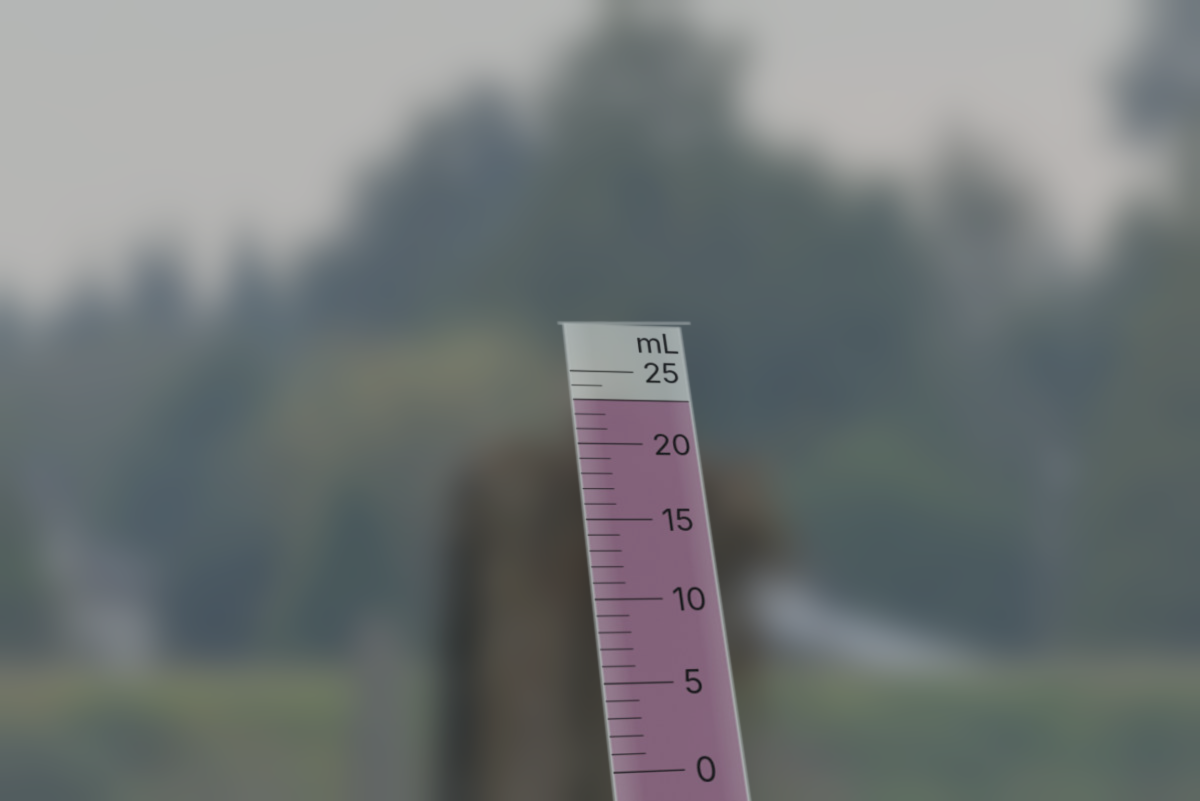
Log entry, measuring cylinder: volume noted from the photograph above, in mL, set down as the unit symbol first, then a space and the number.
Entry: mL 23
